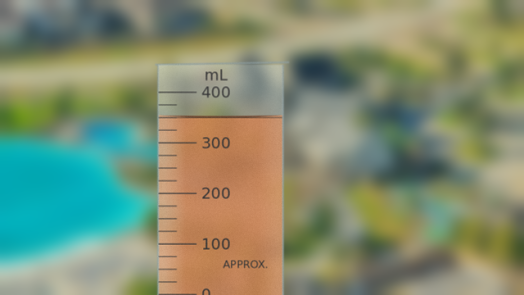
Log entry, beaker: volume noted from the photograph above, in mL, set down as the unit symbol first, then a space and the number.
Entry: mL 350
